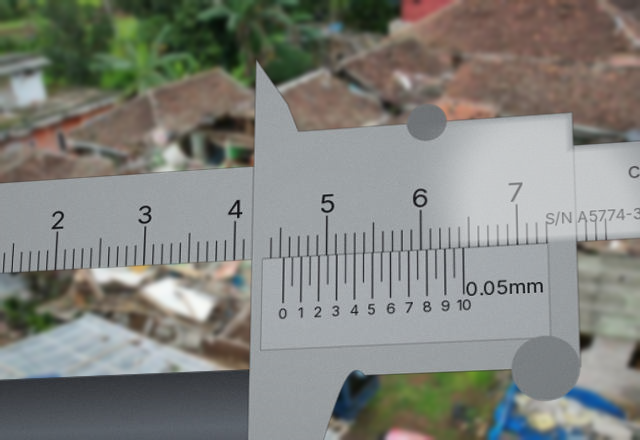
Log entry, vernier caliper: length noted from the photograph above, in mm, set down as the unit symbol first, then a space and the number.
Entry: mm 45.4
